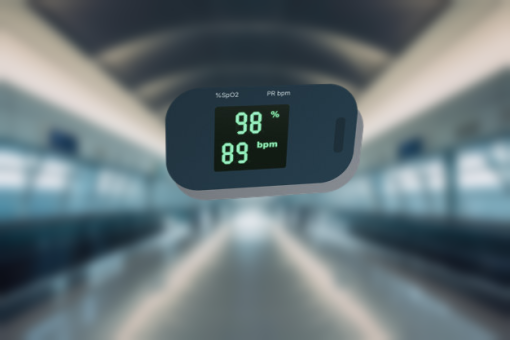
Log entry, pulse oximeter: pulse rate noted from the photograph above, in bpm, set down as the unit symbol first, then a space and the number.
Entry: bpm 89
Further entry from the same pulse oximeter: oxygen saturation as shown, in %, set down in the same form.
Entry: % 98
